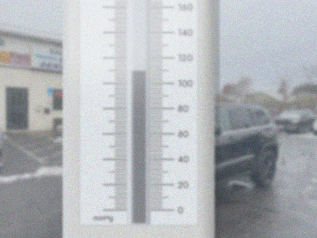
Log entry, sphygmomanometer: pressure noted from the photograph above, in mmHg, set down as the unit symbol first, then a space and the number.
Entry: mmHg 110
